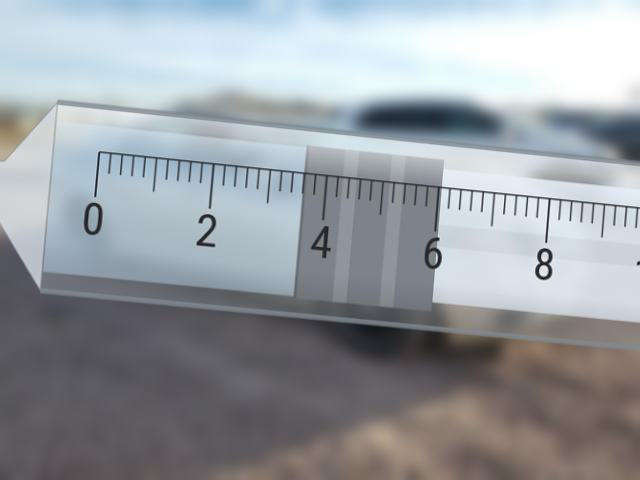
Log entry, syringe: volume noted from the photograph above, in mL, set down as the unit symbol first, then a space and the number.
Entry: mL 3.6
